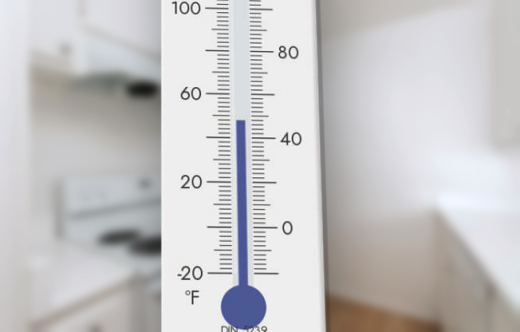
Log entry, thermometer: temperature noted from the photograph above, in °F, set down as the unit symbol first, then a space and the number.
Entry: °F 48
